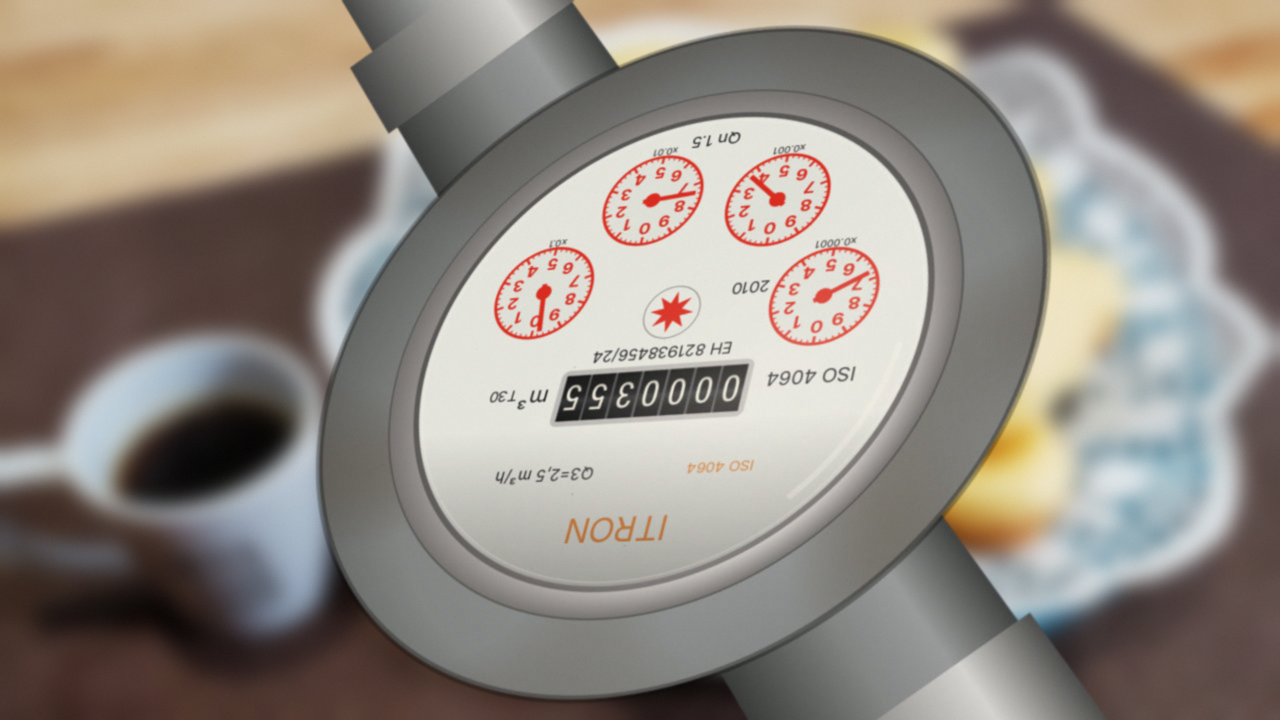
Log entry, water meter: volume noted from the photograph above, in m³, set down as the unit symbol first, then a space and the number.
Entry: m³ 354.9736
